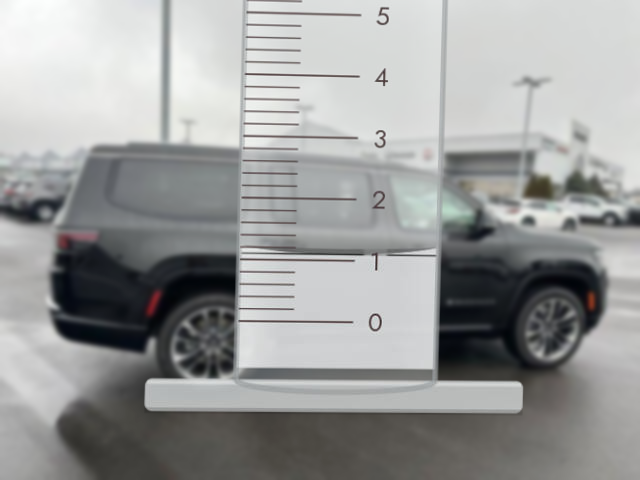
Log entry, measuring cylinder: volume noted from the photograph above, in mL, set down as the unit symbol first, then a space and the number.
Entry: mL 1.1
